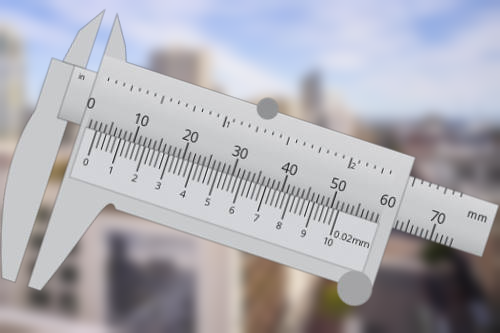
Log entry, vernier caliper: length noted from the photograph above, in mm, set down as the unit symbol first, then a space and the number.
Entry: mm 2.5
